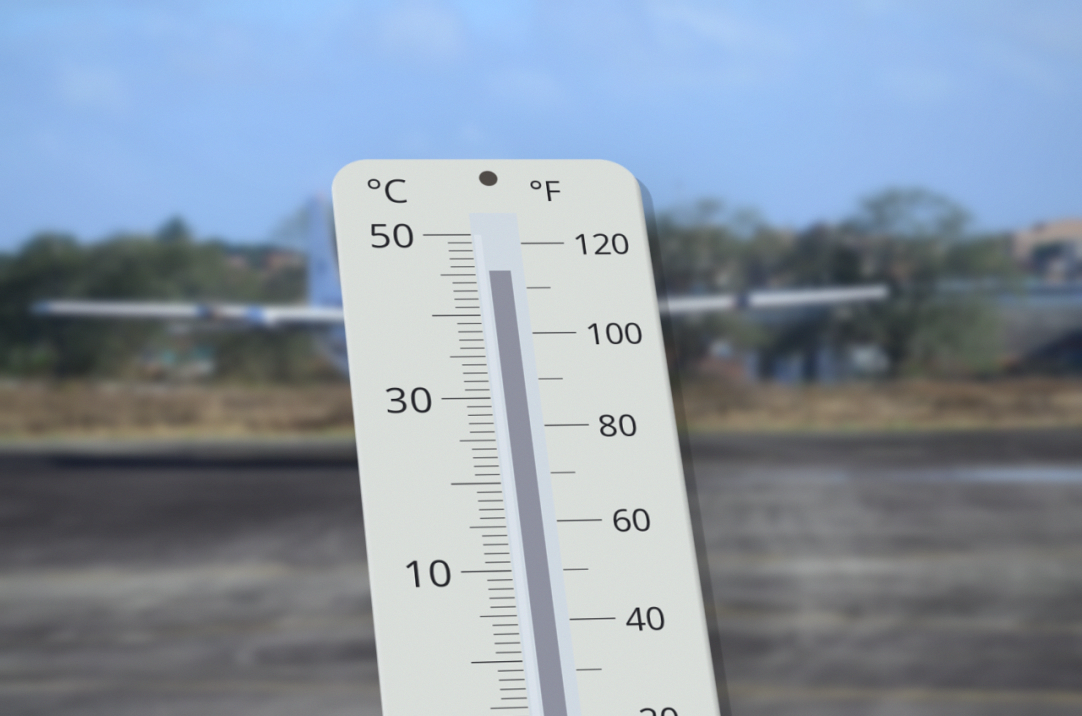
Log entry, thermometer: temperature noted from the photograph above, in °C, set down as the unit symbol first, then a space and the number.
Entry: °C 45.5
